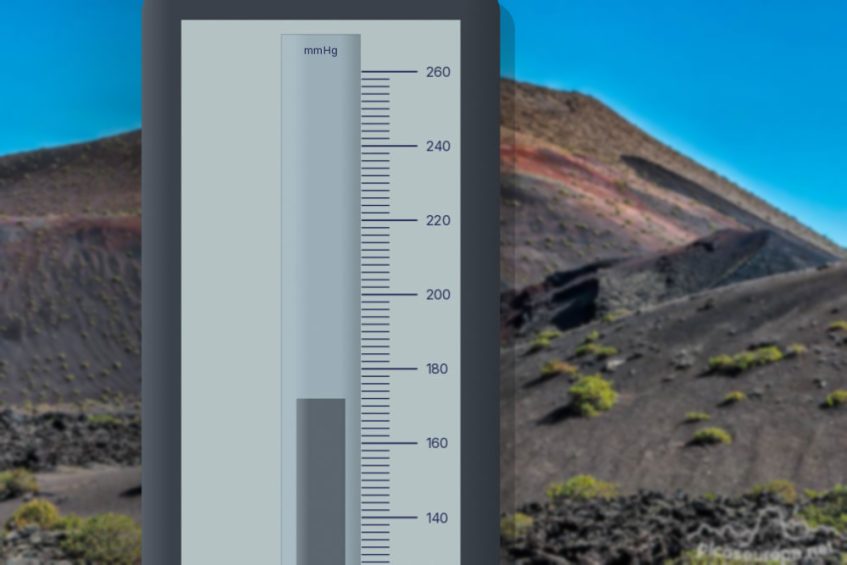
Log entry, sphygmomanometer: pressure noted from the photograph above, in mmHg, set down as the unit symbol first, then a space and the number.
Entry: mmHg 172
